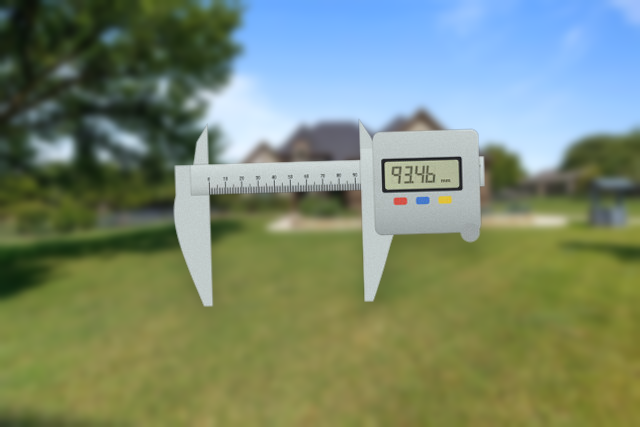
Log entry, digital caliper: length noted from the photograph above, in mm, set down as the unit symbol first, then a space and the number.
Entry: mm 93.46
